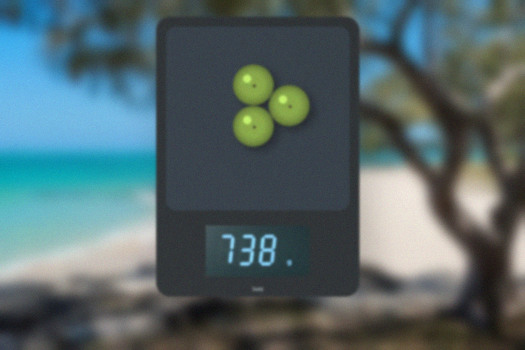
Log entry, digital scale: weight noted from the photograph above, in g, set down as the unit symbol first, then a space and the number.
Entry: g 738
